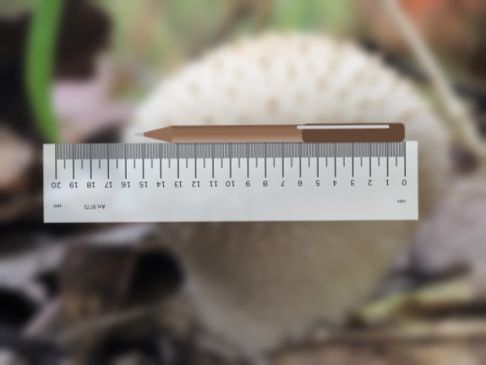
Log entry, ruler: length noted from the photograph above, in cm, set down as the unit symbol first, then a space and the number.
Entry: cm 15.5
